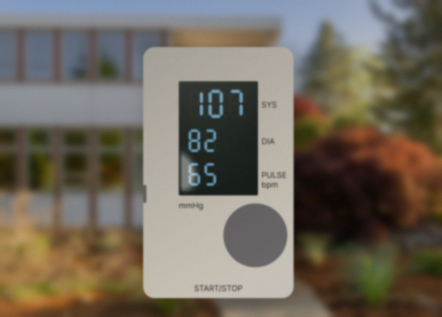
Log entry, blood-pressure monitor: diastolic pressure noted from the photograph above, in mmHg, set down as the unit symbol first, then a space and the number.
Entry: mmHg 82
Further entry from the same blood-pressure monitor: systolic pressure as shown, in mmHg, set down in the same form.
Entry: mmHg 107
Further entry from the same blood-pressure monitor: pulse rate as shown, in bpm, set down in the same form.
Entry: bpm 65
